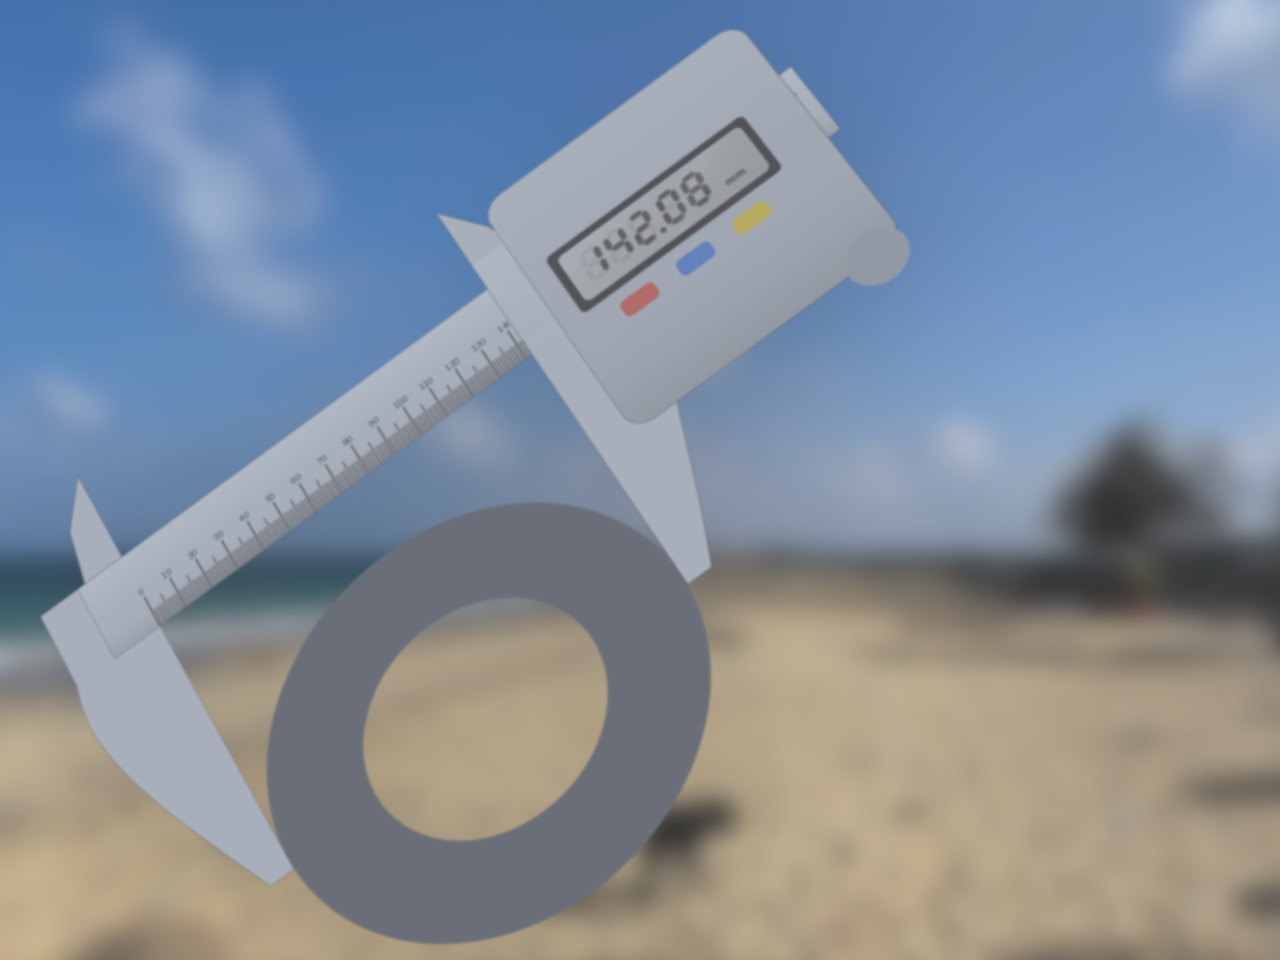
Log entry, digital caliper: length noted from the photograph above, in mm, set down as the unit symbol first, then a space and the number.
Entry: mm 142.08
